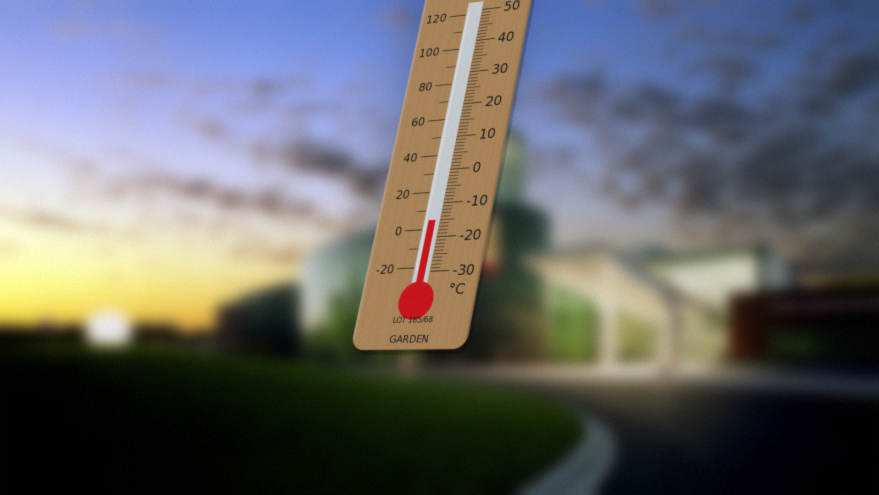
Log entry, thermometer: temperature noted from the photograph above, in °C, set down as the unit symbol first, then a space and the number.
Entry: °C -15
